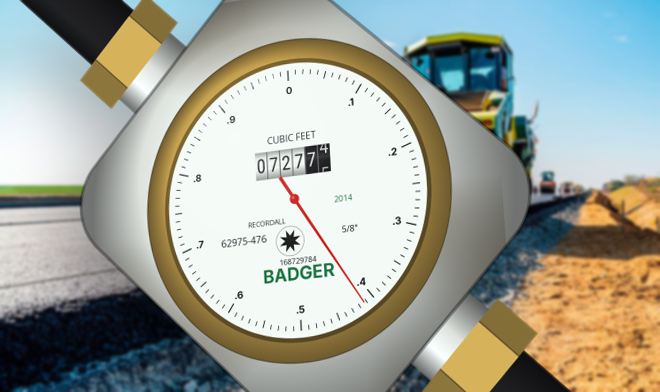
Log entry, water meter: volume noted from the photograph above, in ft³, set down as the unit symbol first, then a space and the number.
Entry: ft³ 72774.41
